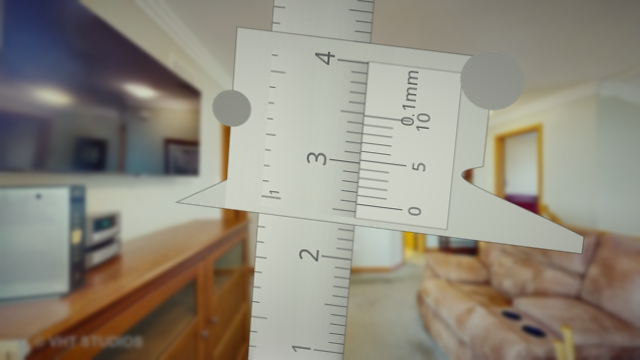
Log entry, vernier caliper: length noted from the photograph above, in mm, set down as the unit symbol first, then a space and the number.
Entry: mm 25.8
